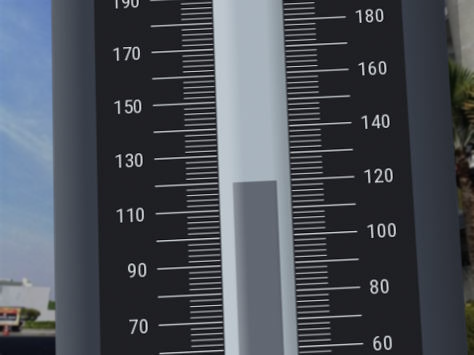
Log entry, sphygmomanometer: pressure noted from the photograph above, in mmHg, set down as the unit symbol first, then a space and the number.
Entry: mmHg 120
